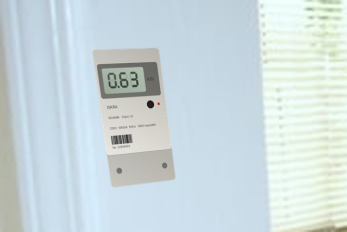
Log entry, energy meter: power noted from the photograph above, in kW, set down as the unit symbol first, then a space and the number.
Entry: kW 0.63
